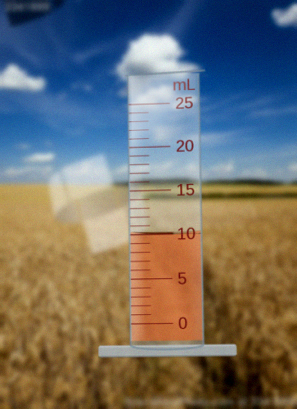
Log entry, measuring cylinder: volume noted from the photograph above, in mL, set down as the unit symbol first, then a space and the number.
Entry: mL 10
